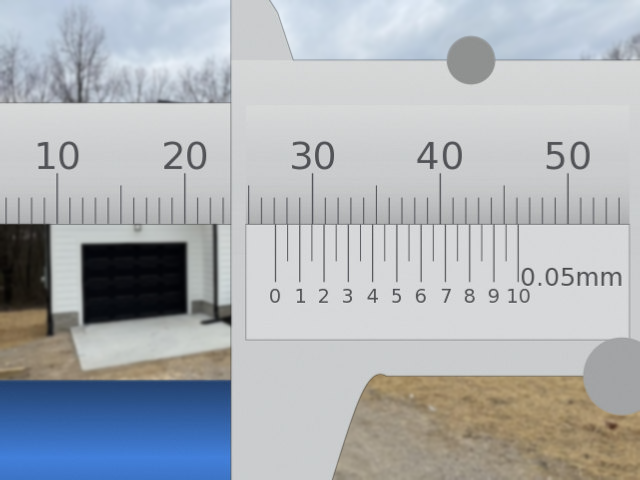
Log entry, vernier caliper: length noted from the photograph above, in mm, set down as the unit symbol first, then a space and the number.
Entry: mm 27.1
